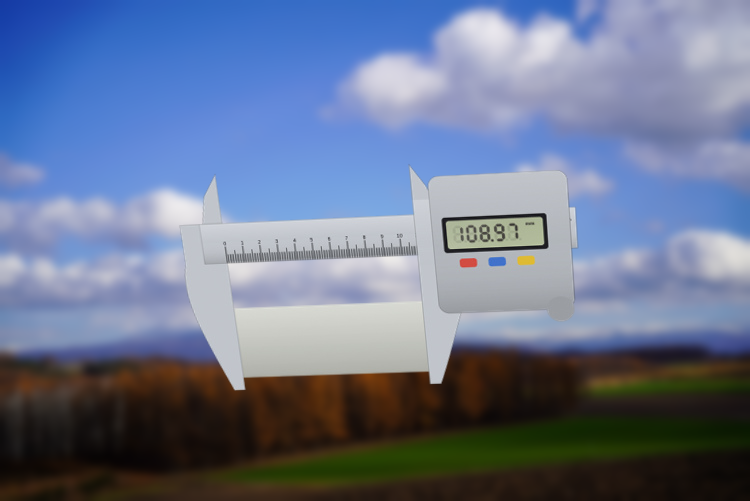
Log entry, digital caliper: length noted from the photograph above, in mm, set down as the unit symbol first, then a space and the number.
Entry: mm 108.97
